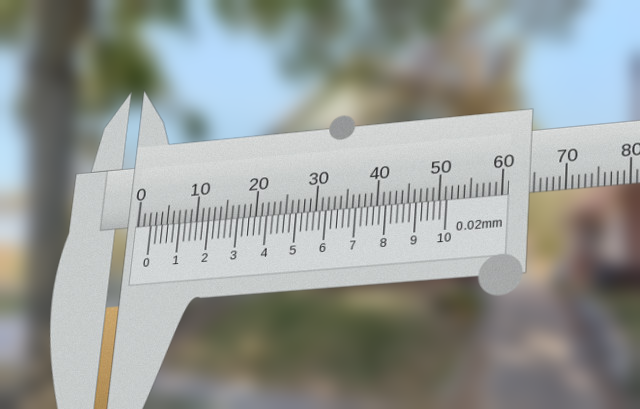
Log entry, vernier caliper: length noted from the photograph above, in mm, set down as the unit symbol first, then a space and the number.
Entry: mm 2.2
